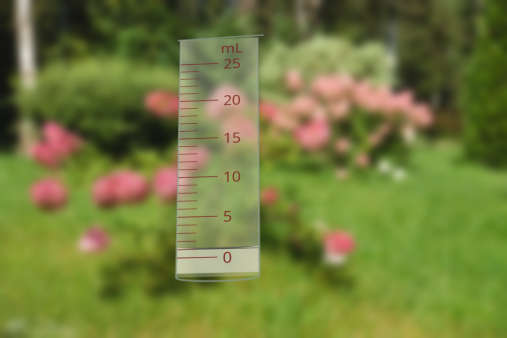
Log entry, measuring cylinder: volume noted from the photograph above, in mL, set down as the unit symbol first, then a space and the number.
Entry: mL 1
